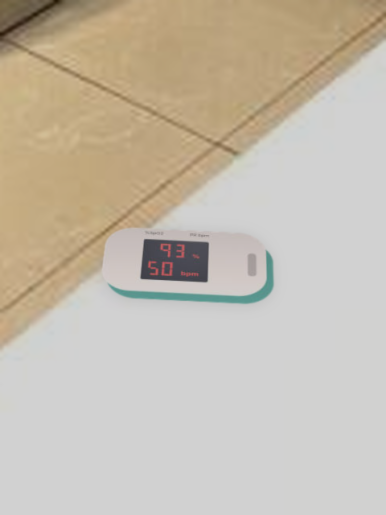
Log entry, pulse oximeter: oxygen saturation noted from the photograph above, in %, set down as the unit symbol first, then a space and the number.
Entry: % 93
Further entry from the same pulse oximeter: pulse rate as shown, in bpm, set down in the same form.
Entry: bpm 50
